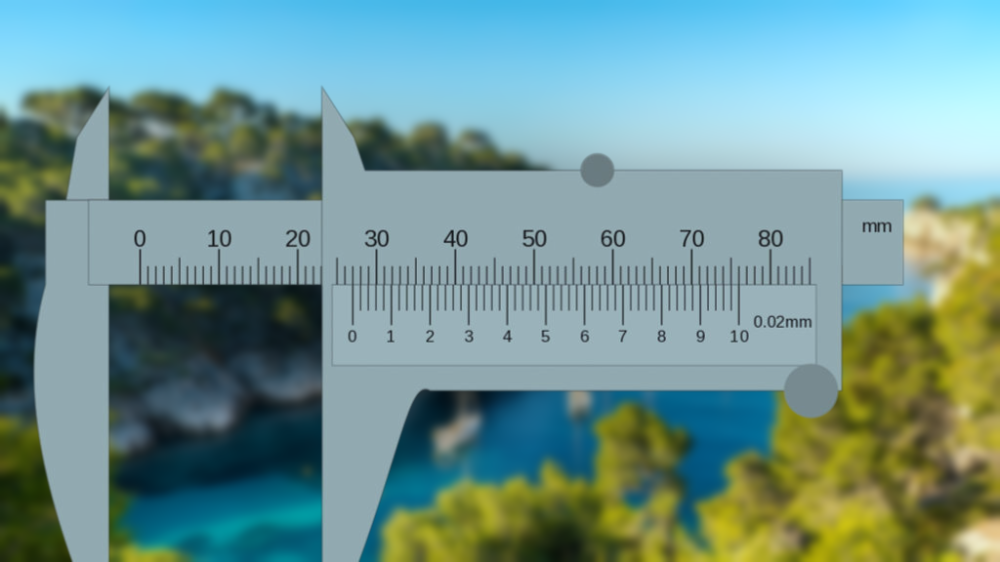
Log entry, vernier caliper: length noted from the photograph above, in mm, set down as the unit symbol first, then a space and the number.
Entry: mm 27.0
